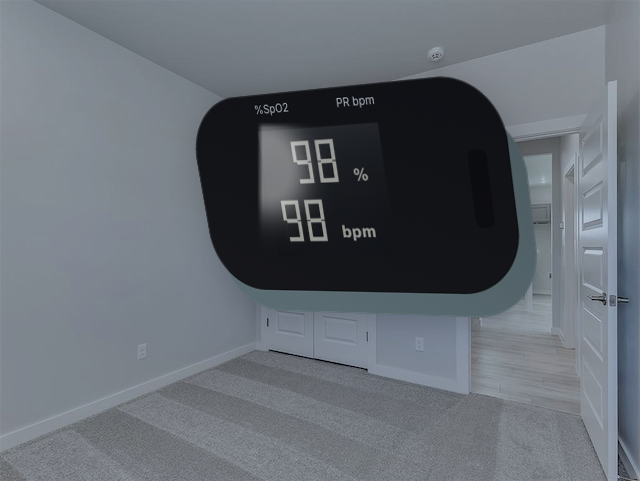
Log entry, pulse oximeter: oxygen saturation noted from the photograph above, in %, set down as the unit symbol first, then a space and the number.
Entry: % 98
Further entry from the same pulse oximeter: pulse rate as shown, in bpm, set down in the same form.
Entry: bpm 98
